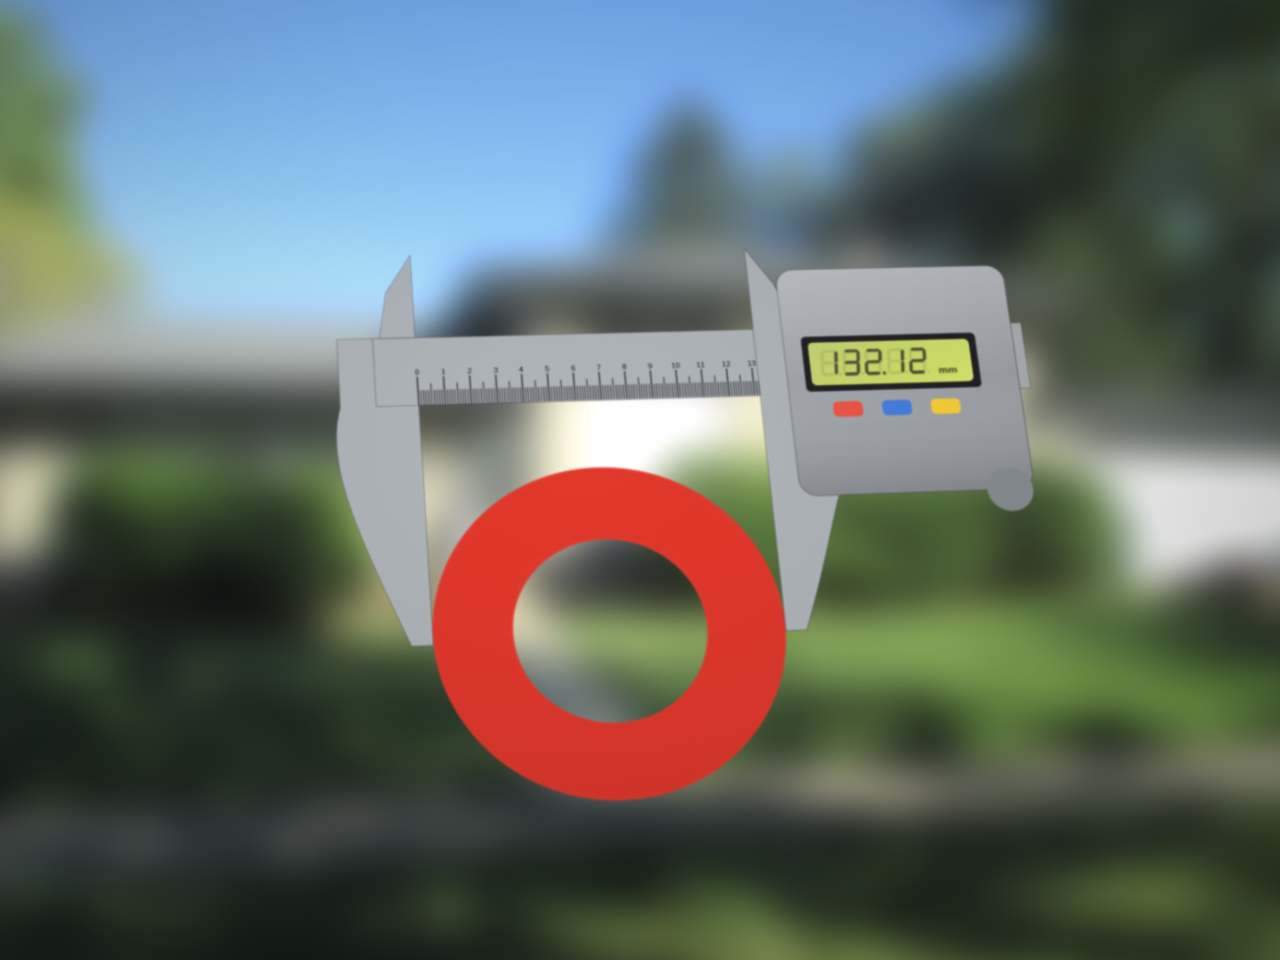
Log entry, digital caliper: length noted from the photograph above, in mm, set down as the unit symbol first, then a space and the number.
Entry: mm 132.12
